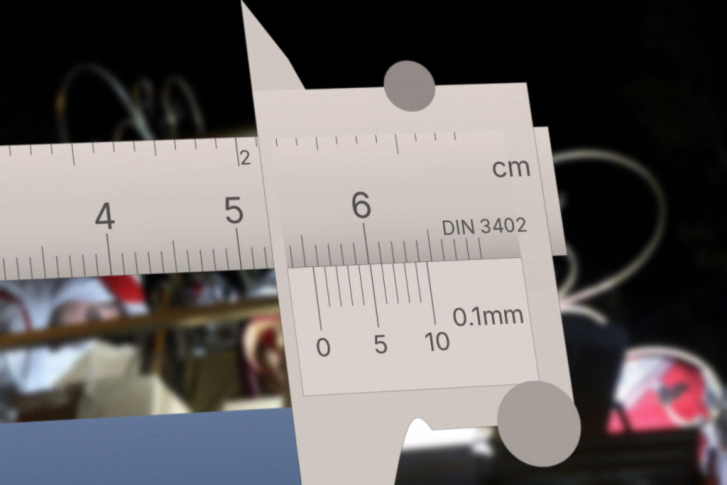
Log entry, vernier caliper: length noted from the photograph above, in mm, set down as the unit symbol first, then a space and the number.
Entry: mm 55.6
